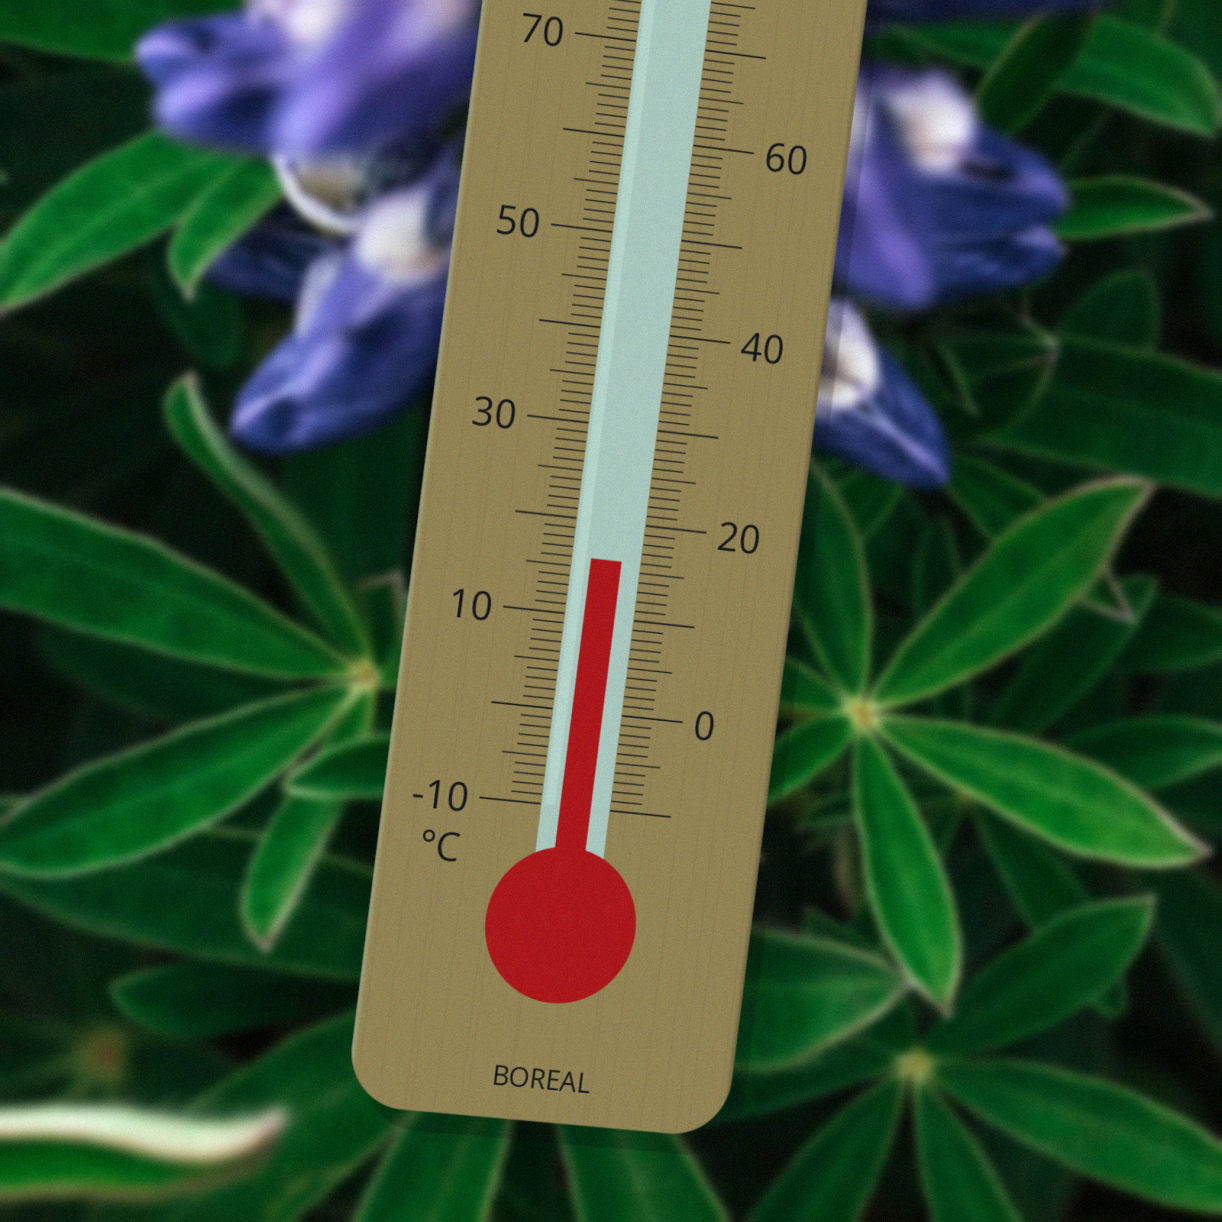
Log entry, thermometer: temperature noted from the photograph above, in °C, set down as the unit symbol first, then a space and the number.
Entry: °C 16
